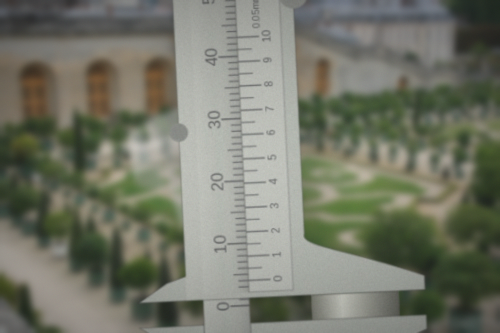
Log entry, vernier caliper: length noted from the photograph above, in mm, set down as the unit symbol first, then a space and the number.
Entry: mm 4.0
